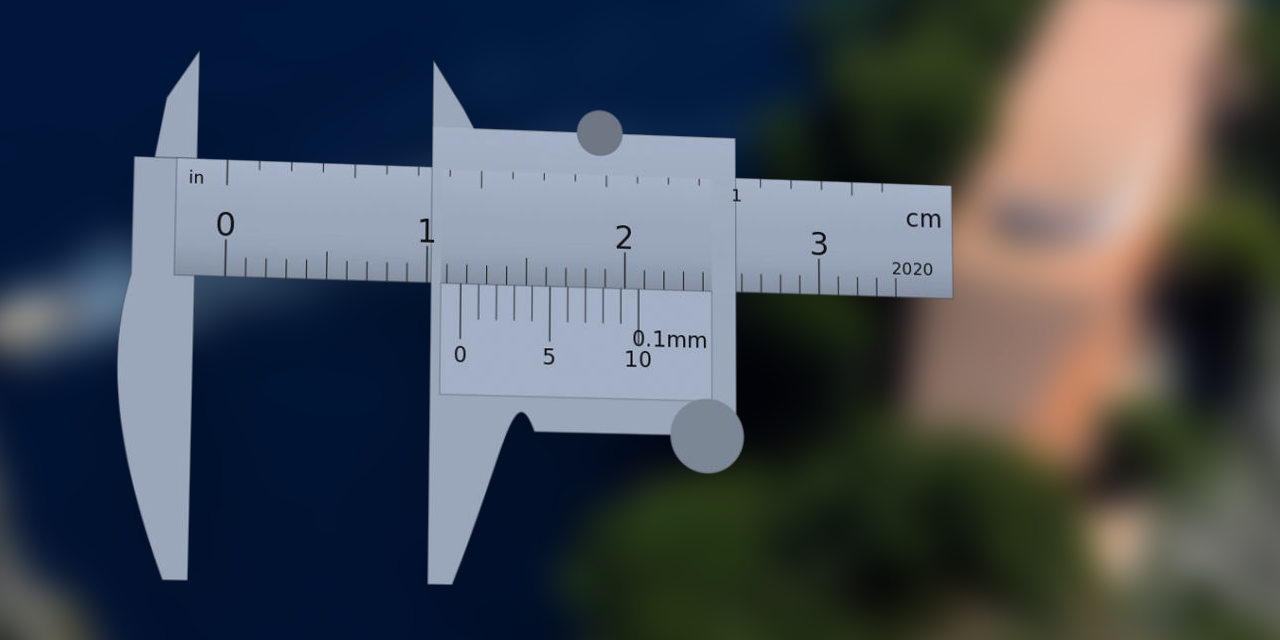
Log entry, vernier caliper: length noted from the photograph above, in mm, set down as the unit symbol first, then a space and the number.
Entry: mm 11.7
